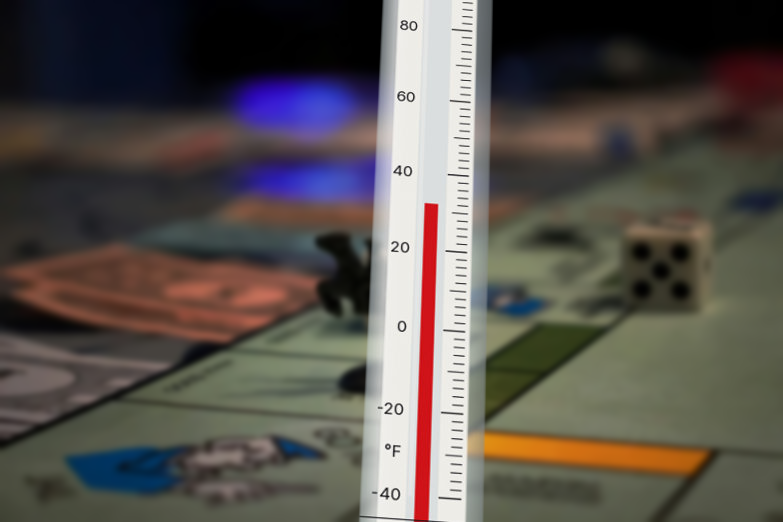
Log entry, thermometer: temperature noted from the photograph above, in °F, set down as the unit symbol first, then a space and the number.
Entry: °F 32
